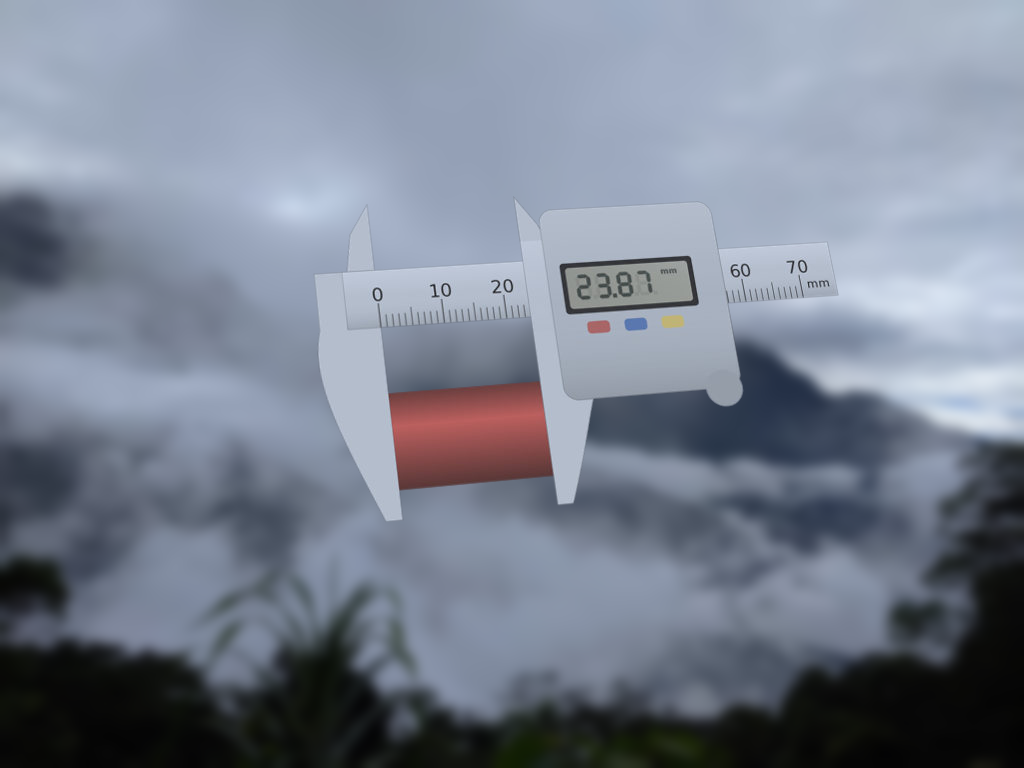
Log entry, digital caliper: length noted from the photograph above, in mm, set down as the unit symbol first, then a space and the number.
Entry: mm 23.87
